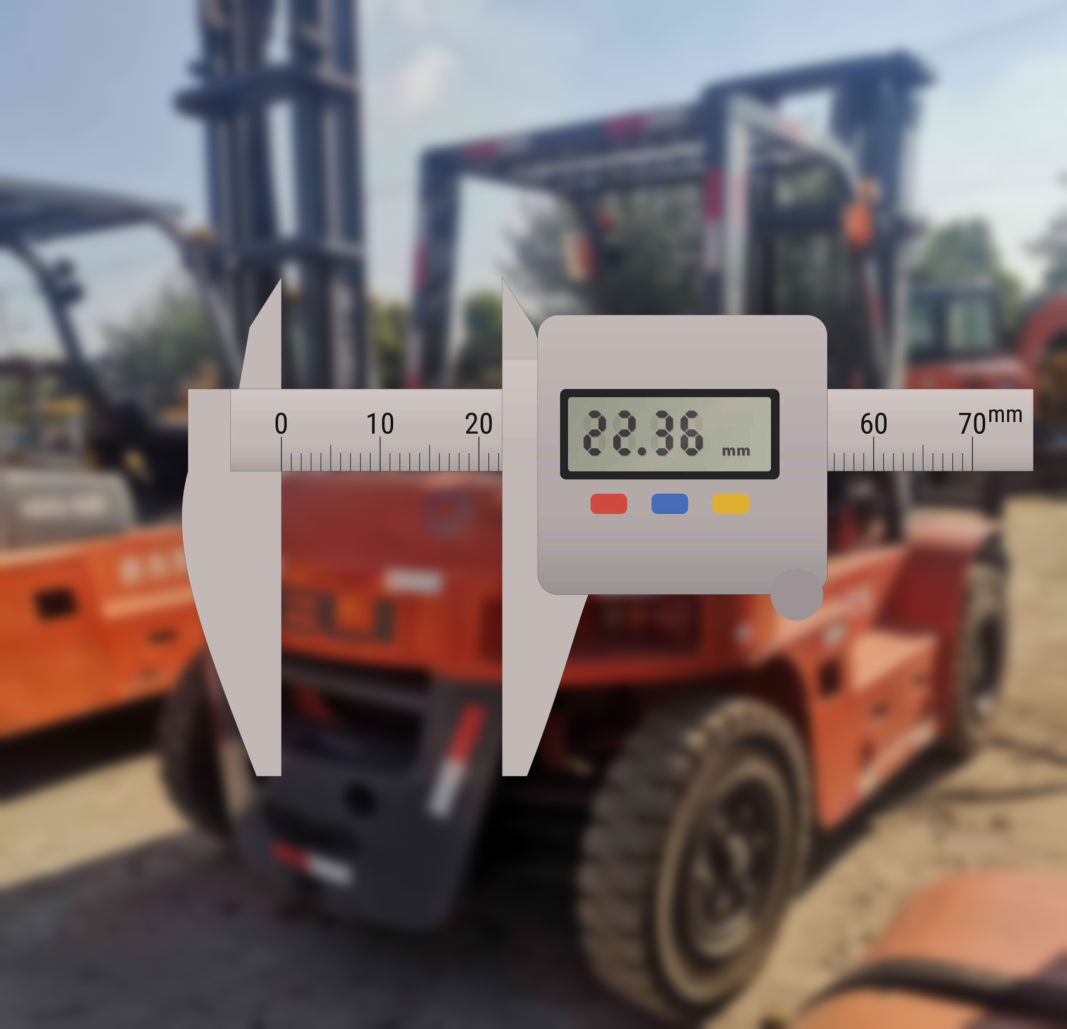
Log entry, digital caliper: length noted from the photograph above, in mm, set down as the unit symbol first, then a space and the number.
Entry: mm 22.36
